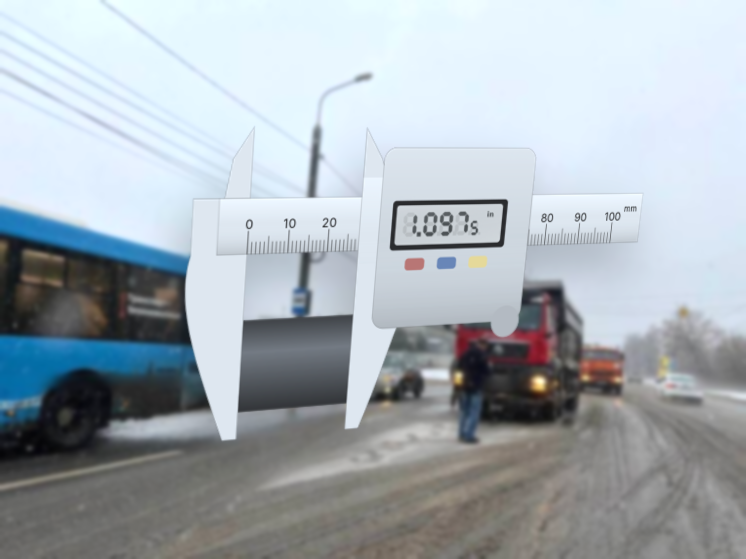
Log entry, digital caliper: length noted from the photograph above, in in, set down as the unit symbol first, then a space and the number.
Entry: in 1.0975
